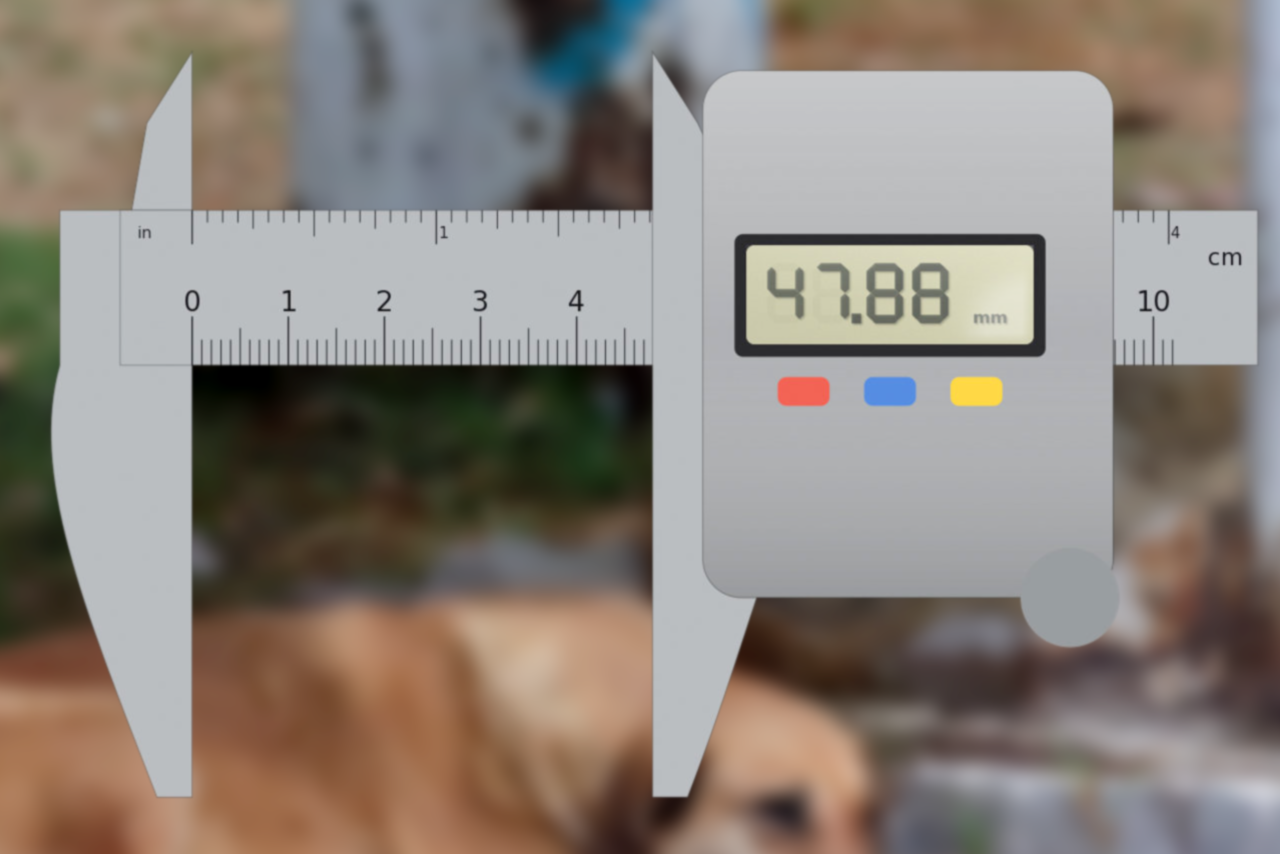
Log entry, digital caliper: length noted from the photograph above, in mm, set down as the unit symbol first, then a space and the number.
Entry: mm 47.88
